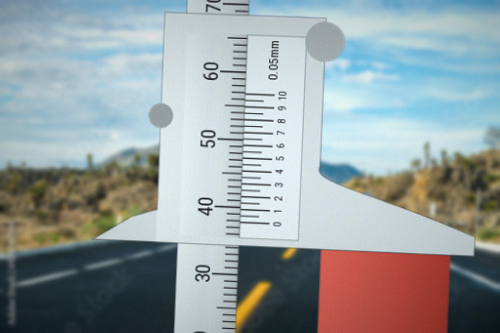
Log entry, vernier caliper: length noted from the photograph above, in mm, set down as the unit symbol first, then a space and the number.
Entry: mm 37.8
